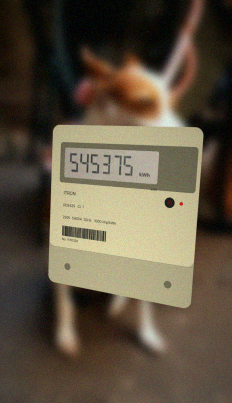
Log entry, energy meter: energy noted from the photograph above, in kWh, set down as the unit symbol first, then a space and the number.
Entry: kWh 545375
